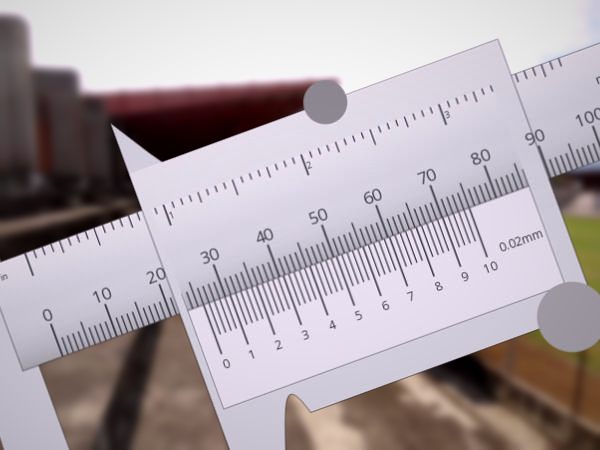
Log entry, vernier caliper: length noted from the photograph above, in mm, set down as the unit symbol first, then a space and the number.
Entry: mm 26.0
